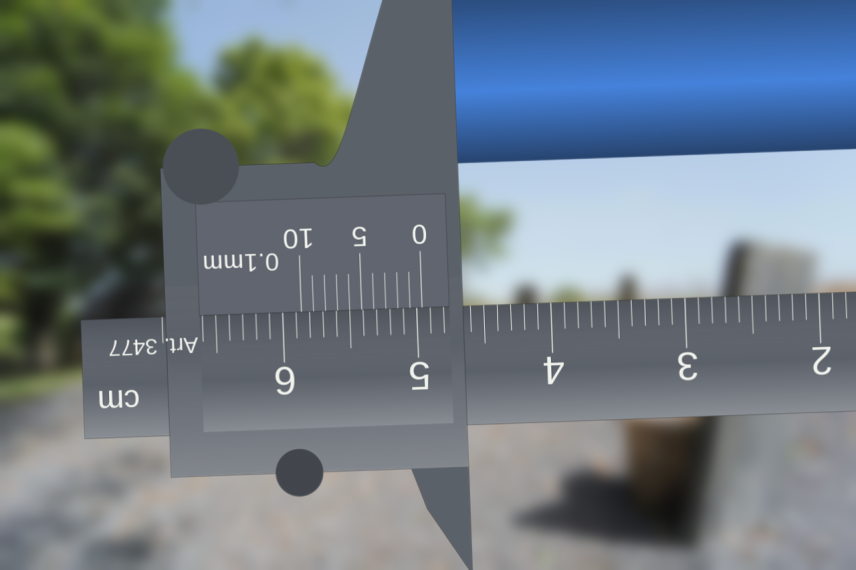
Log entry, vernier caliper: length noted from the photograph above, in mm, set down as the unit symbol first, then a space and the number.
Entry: mm 49.6
